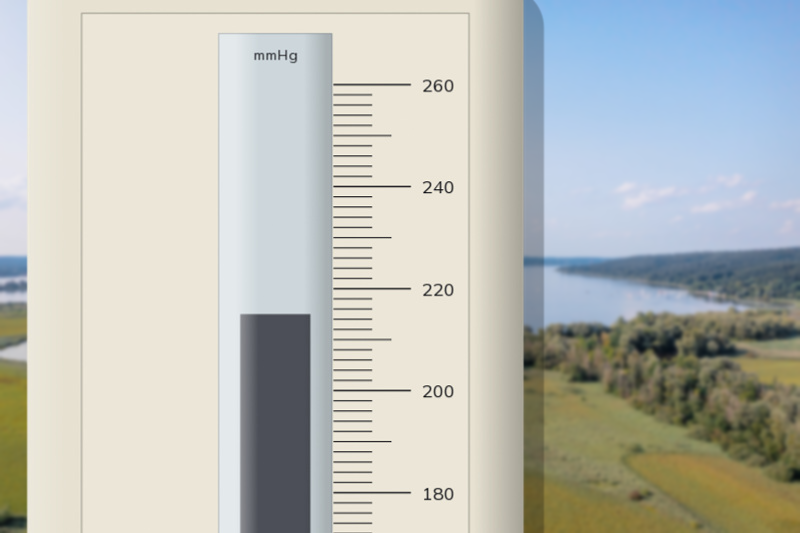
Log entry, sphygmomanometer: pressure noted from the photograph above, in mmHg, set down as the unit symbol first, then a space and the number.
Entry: mmHg 215
